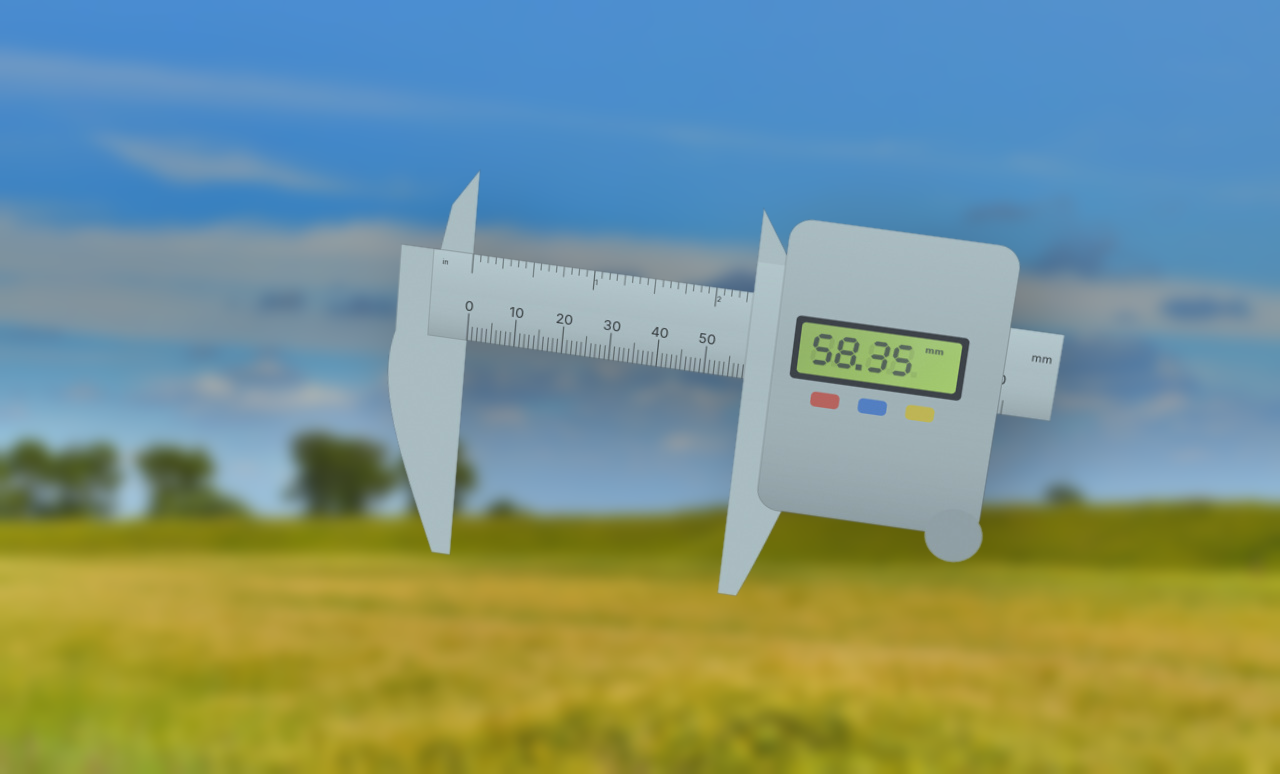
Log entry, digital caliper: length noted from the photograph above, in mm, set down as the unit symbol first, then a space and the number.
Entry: mm 58.35
